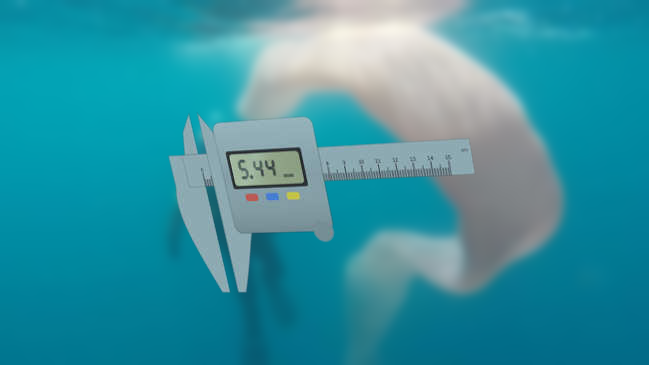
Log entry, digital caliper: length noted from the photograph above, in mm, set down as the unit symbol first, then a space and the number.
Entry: mm 5.44
